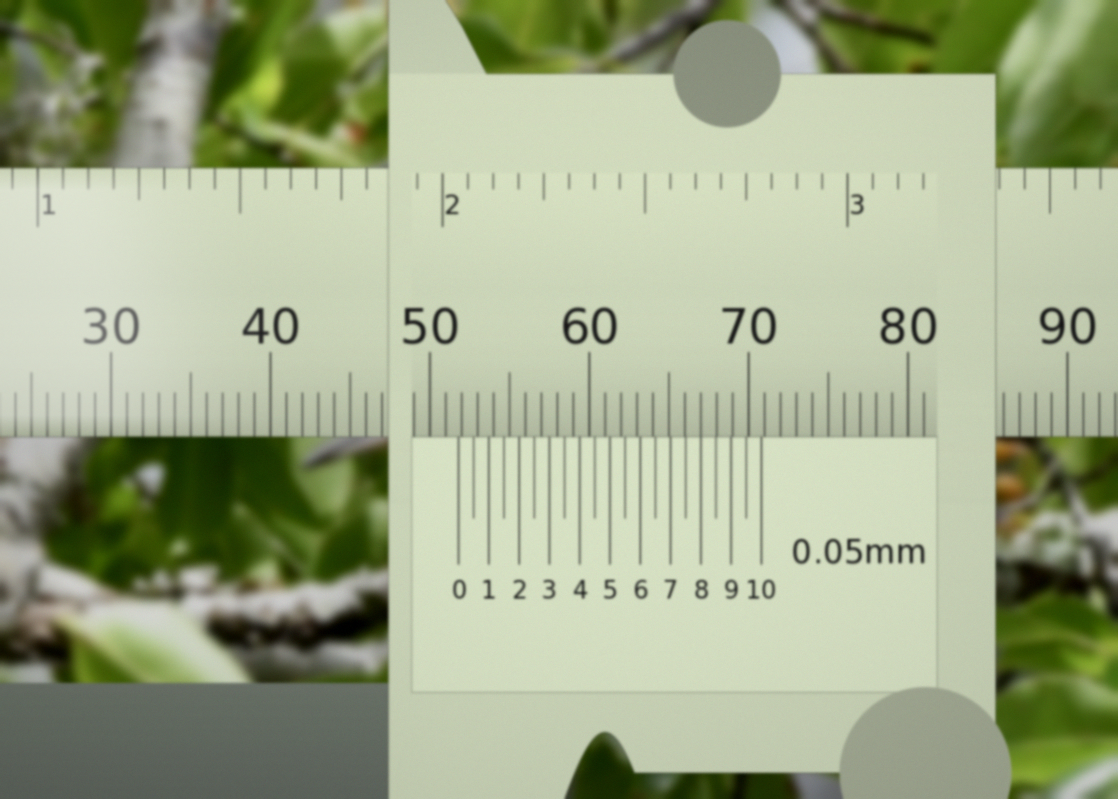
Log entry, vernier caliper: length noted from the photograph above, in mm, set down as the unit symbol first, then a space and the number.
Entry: mm 51.8
